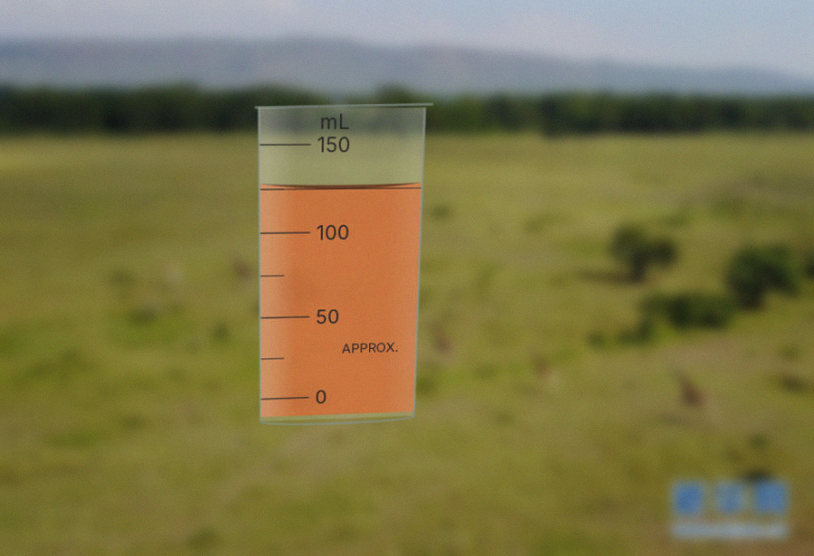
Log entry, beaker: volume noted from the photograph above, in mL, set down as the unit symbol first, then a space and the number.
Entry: mL 125
